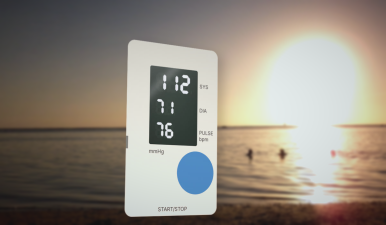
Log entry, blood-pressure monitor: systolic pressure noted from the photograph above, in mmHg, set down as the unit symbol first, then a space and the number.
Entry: mmHg 112
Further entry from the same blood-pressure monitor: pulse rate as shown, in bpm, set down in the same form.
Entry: bpm 76
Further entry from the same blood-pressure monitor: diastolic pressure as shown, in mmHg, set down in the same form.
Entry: mmHg 71
